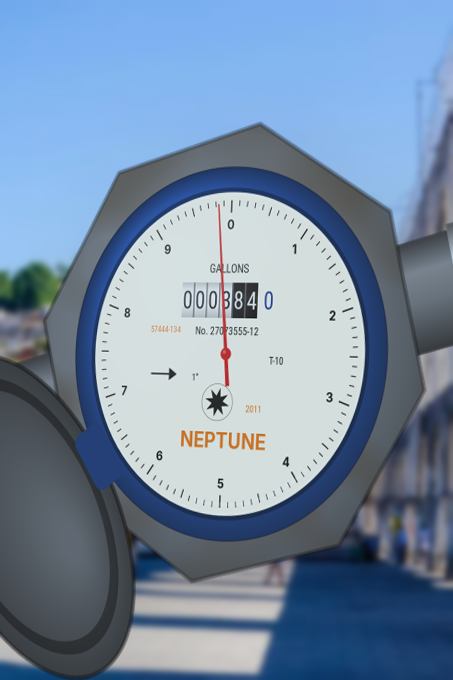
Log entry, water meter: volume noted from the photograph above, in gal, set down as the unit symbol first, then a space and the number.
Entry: gal 3839.8
